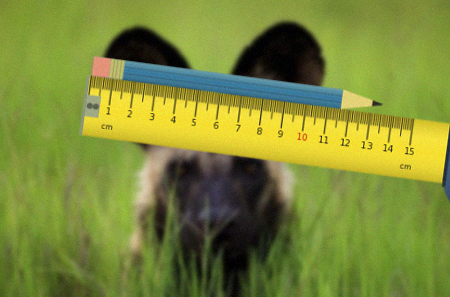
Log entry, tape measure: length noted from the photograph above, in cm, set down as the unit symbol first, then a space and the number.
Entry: cm 13.5
